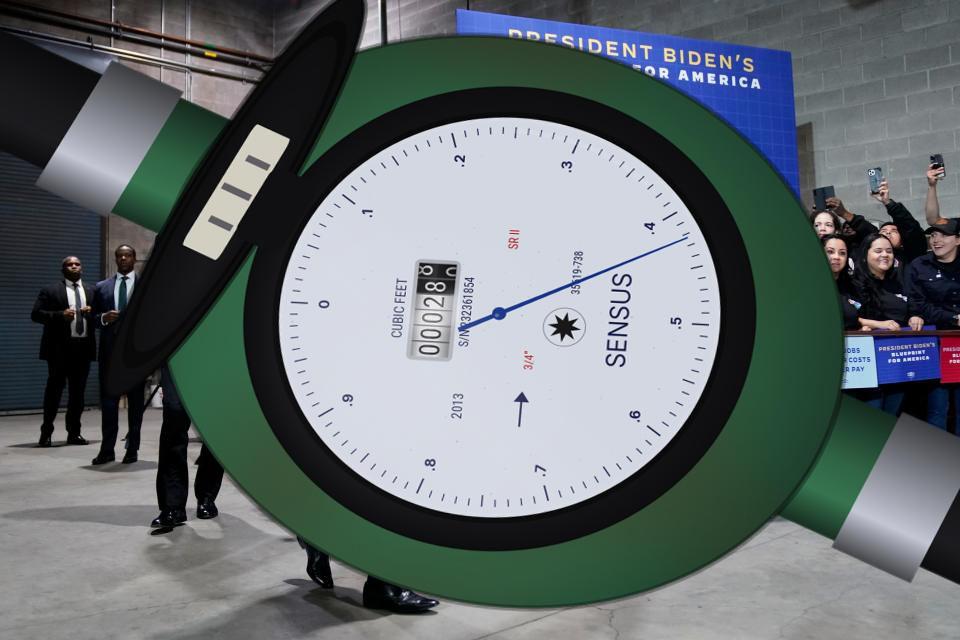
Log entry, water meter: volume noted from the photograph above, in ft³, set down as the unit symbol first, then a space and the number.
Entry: ft³ 288.42
